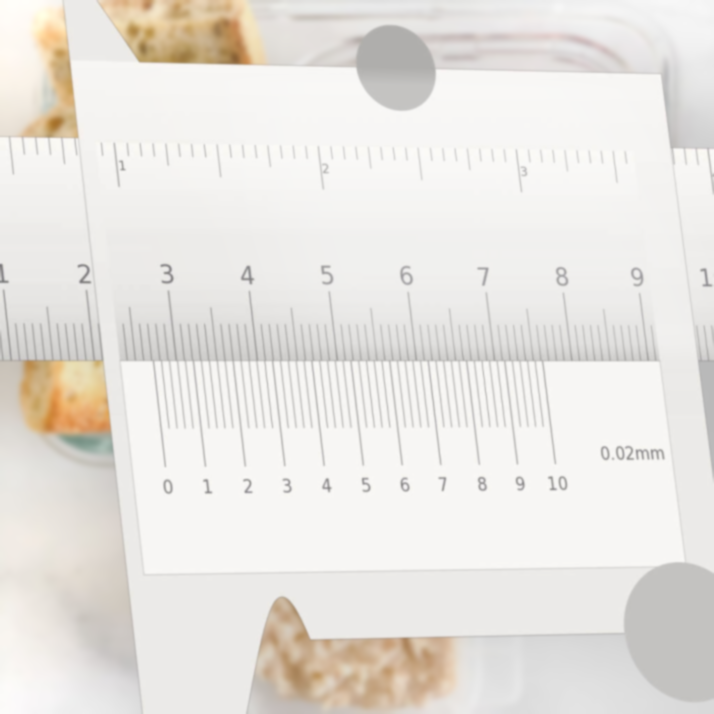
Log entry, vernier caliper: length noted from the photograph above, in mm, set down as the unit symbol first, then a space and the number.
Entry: mm 27.2
